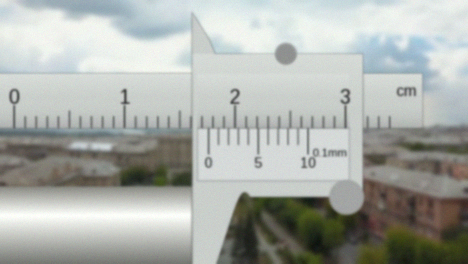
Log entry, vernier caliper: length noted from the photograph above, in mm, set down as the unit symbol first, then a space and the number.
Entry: mm 17.6
